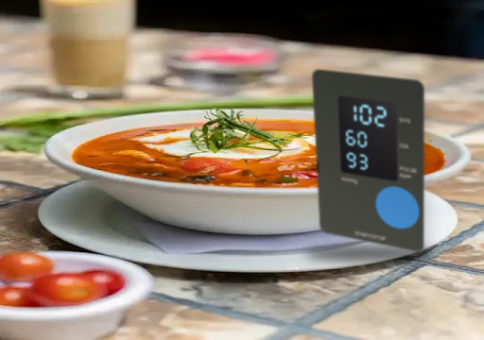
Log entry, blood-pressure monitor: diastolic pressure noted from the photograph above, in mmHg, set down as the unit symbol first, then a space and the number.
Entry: mmHg 60
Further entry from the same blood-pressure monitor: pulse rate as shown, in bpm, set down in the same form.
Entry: bpm 93
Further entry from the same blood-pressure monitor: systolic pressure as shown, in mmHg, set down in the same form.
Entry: mmHg 102
